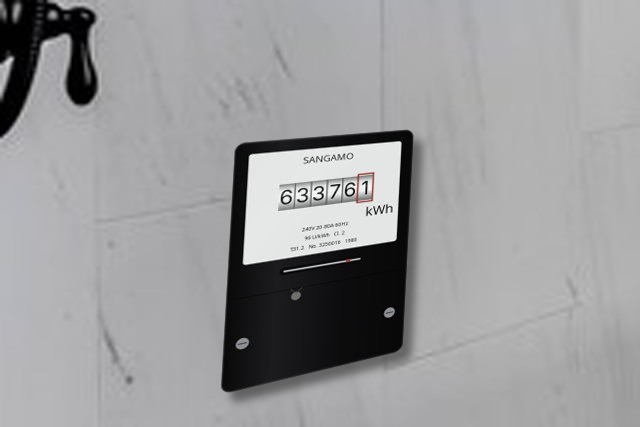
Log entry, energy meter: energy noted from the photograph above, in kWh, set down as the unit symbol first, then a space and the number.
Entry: kWh 63376.1
